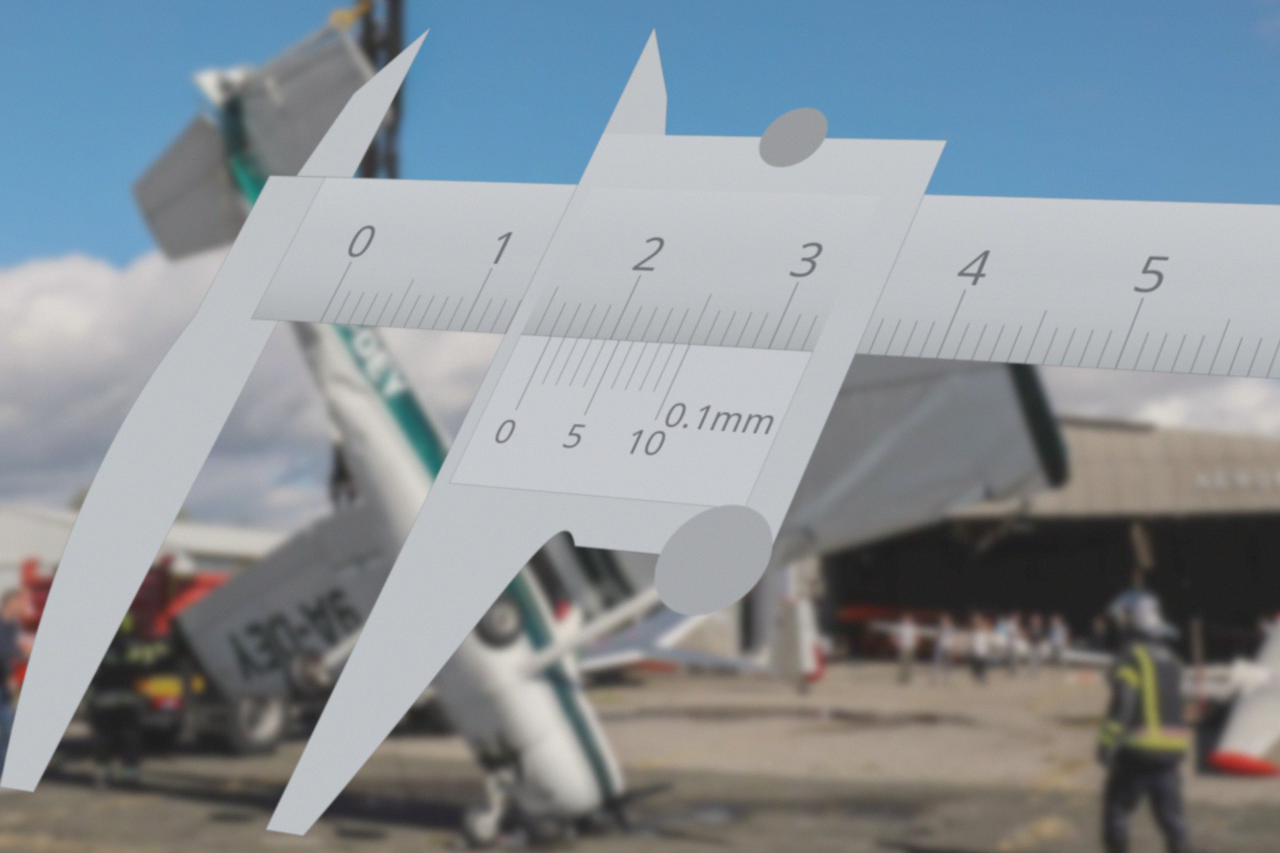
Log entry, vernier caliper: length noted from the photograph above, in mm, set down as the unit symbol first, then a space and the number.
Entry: mm 16.1
